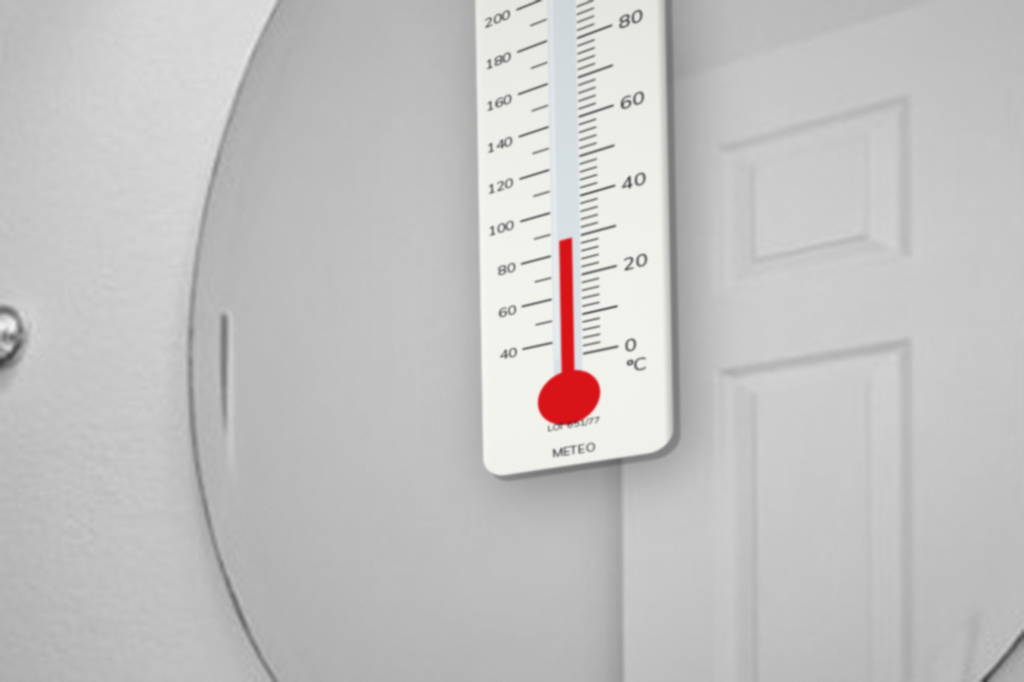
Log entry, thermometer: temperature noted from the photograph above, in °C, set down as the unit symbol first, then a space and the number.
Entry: °C 30
